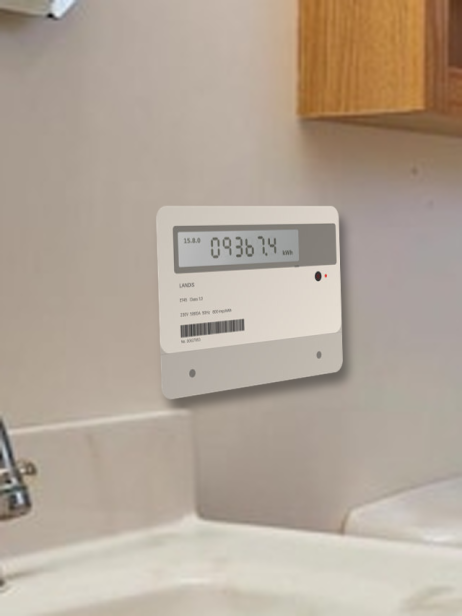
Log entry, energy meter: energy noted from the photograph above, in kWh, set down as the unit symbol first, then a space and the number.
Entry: kWh 9367.4
